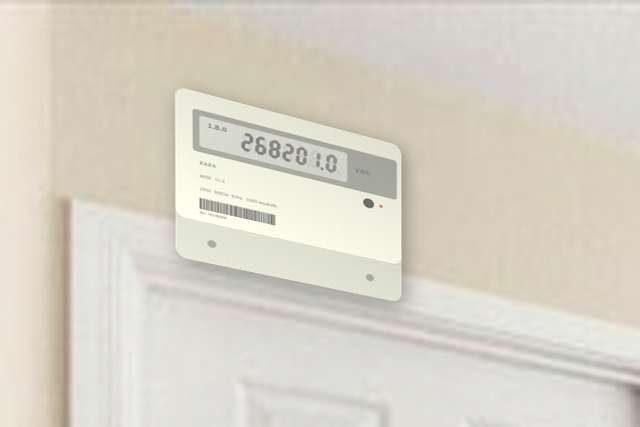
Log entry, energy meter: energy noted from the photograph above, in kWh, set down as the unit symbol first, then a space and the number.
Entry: kWh 268201.0
